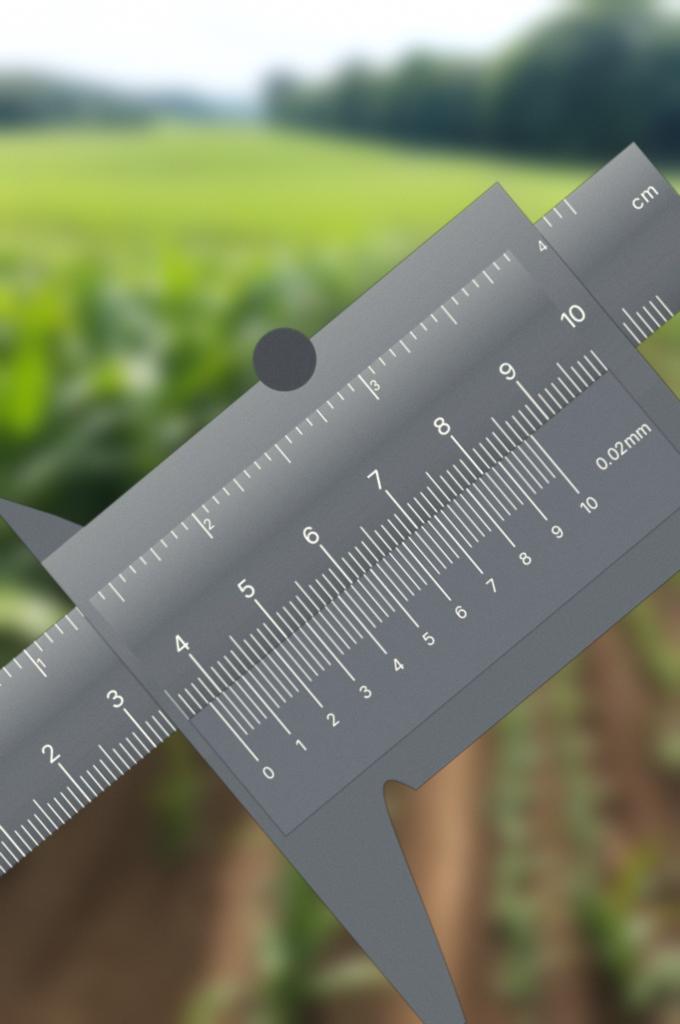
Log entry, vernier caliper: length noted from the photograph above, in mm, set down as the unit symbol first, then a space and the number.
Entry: mm 38.2
